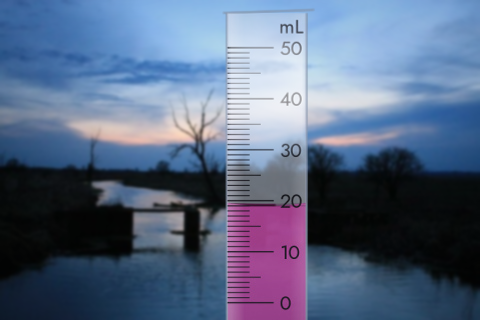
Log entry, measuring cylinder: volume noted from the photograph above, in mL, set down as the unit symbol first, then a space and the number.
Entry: mL 19
